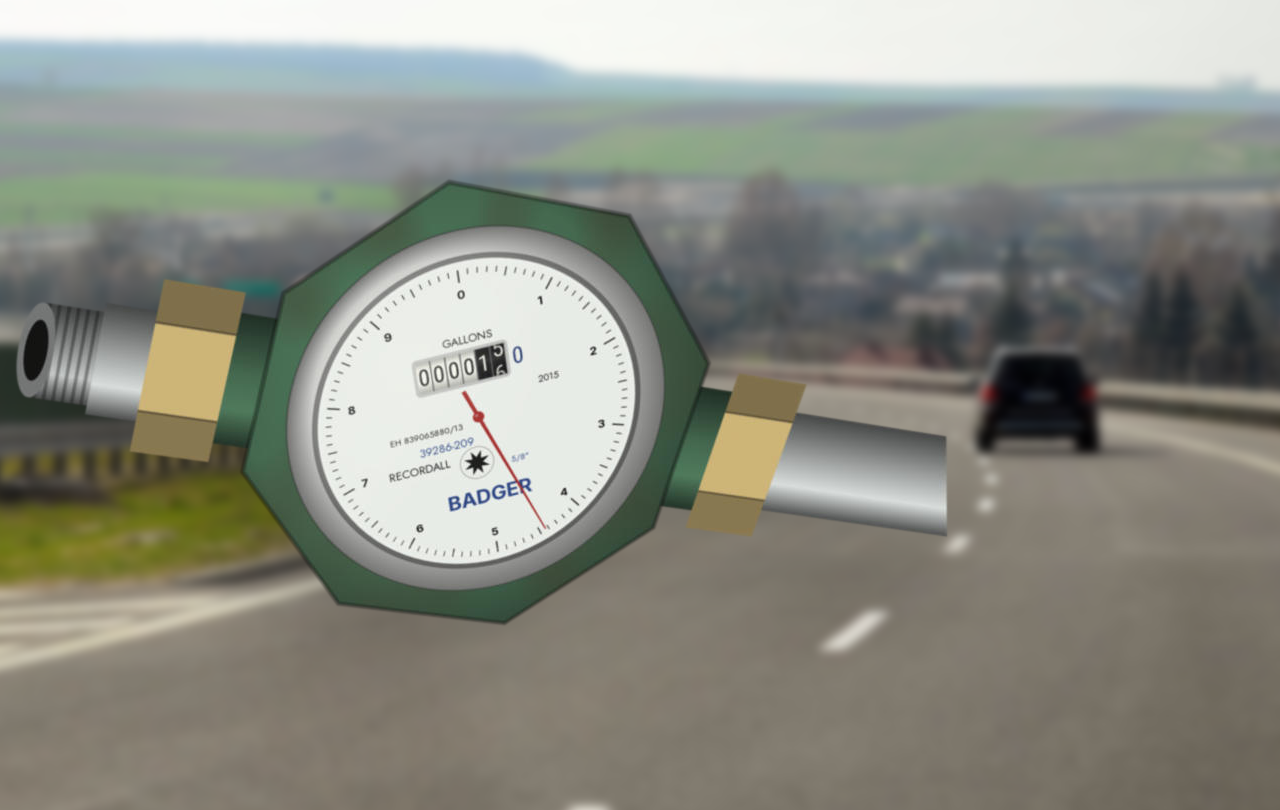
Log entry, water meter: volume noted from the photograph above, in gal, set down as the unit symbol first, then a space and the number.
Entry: gal 154.4
